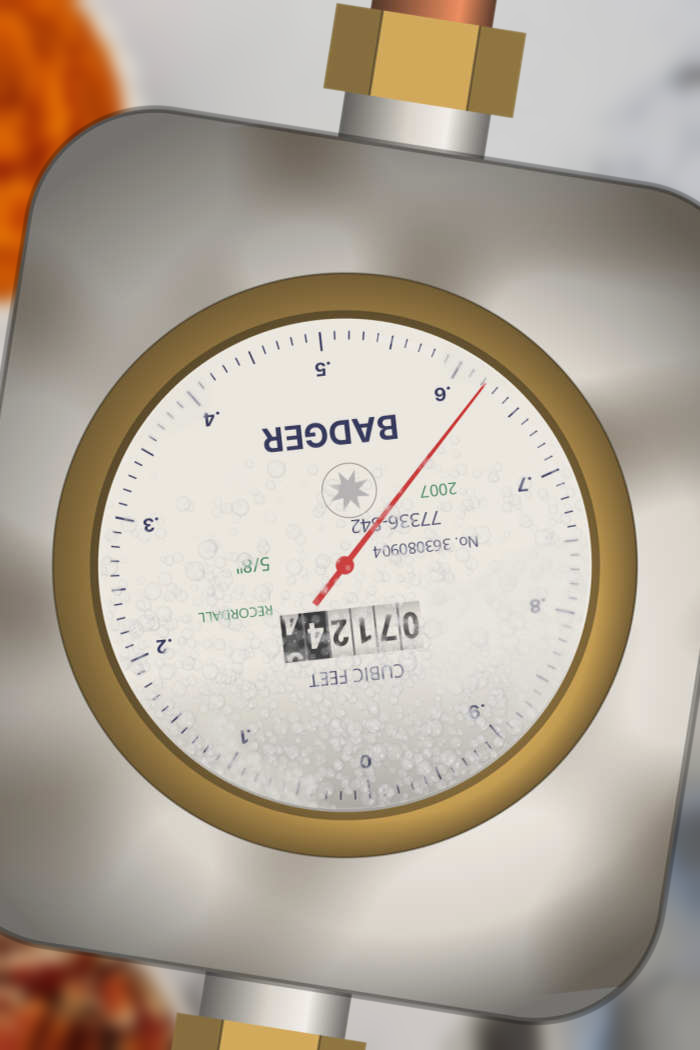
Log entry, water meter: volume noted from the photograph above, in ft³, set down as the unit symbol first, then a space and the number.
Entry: ft³ 71243.62
